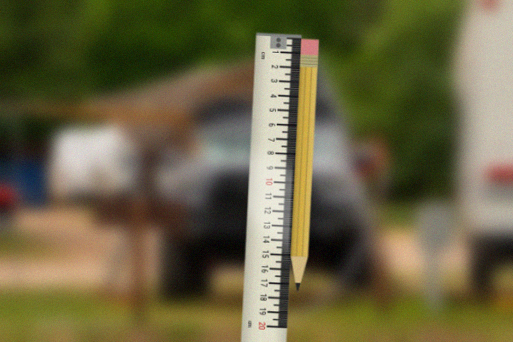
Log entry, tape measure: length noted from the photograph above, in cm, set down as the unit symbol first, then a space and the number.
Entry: cm 17.5
